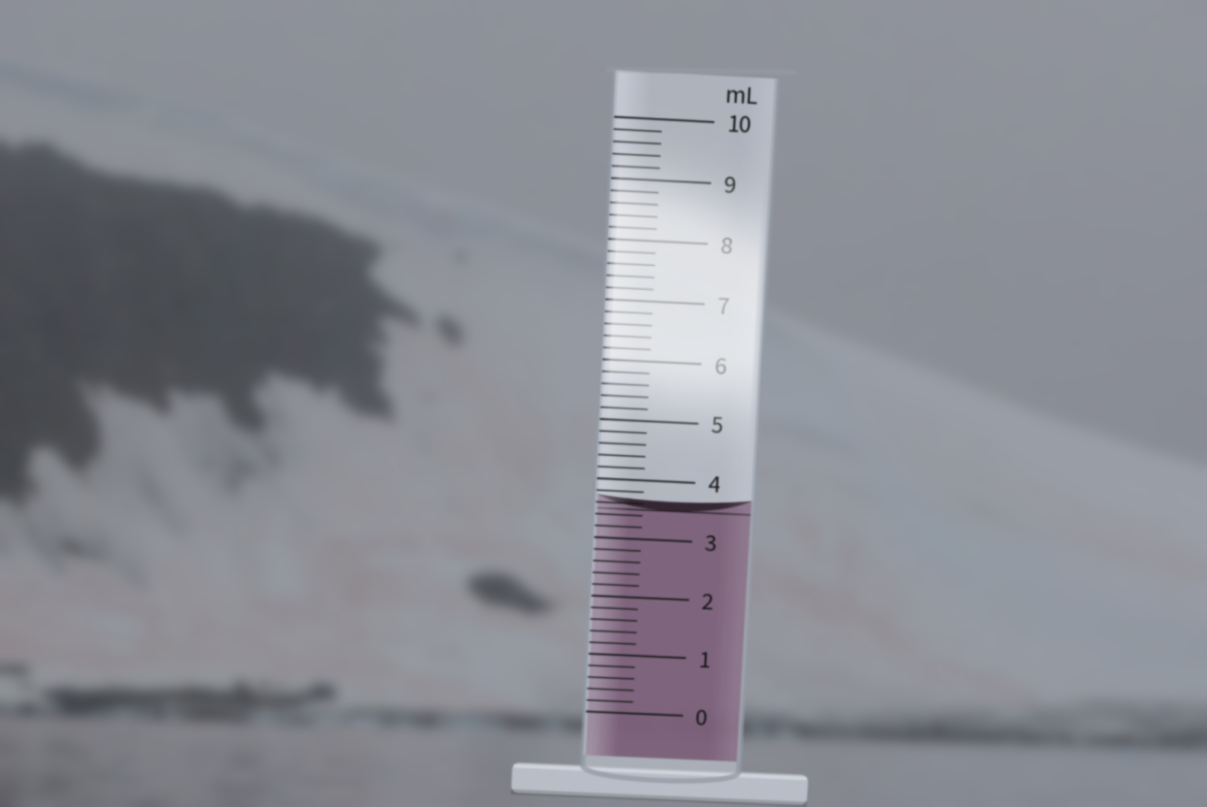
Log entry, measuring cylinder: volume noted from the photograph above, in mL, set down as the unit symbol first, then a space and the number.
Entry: mL 3.5
